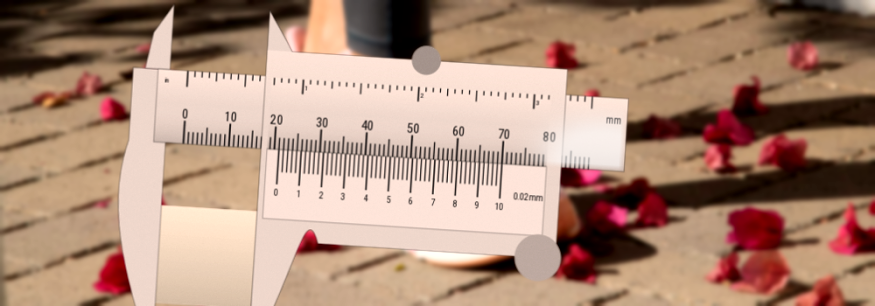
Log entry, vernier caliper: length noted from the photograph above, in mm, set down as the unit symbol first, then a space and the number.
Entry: mm 21.0
